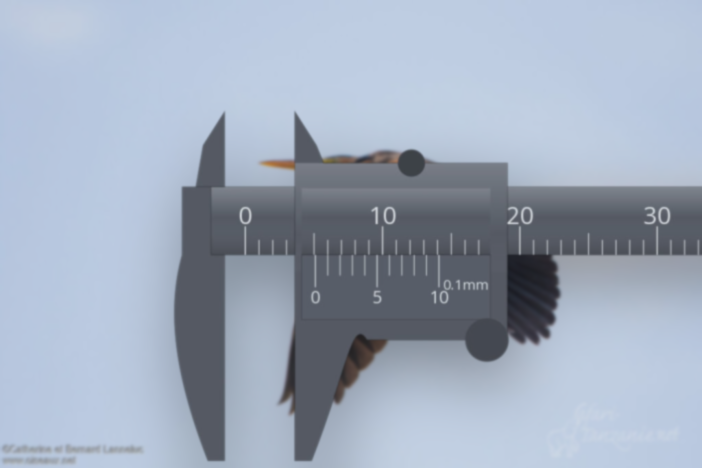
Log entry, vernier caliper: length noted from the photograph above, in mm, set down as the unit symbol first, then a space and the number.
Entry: mm 5.1
